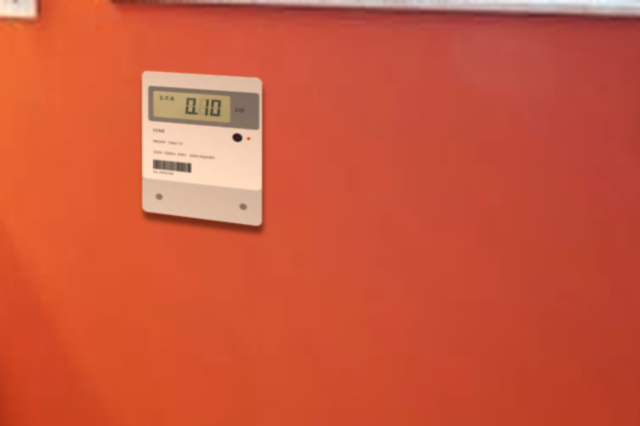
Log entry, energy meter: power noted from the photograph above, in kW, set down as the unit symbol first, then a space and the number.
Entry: kW 0.10
